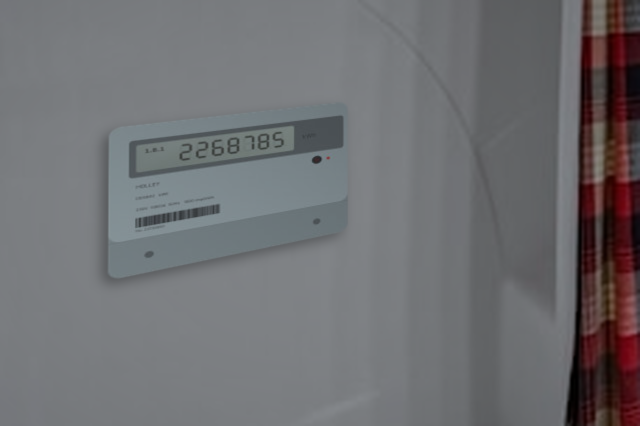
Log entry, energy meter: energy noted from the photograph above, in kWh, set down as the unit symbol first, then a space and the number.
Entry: kWh 2268785
